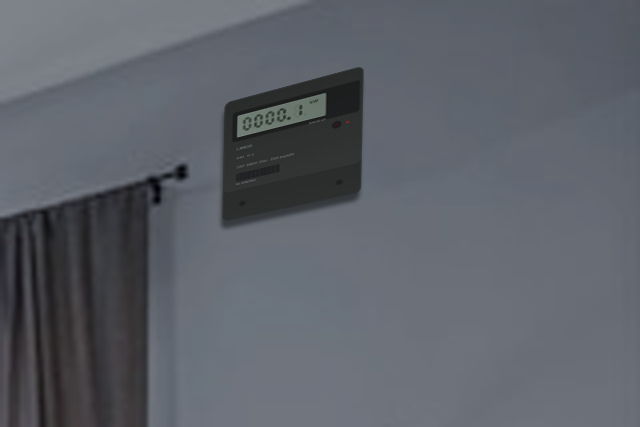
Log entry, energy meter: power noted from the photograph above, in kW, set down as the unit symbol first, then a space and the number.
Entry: kW 0.1
